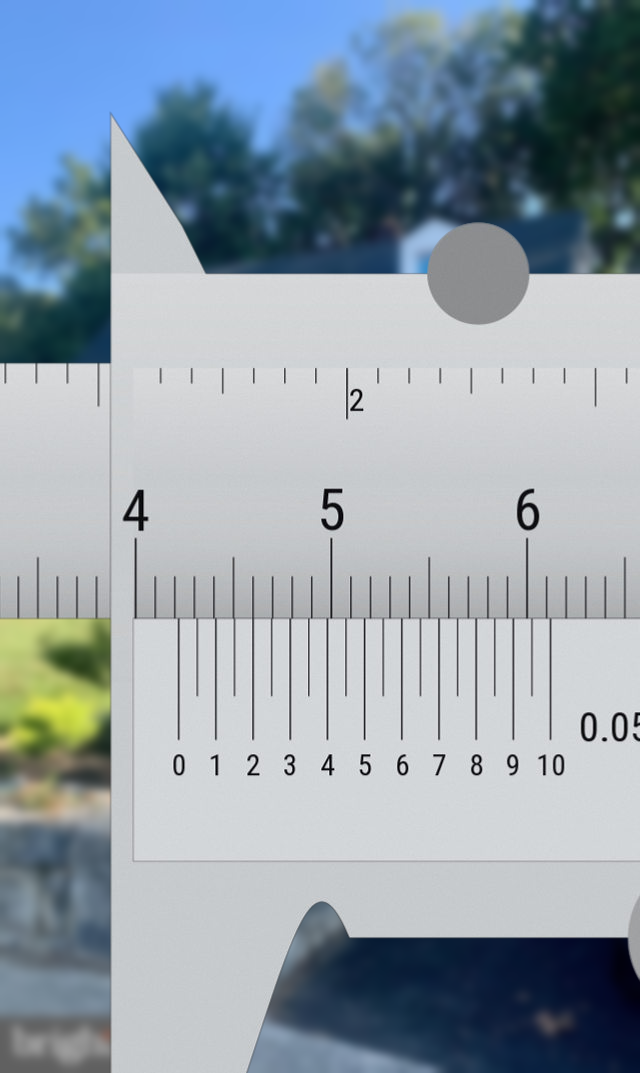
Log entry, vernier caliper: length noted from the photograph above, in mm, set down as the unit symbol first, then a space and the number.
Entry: mm 42.2
